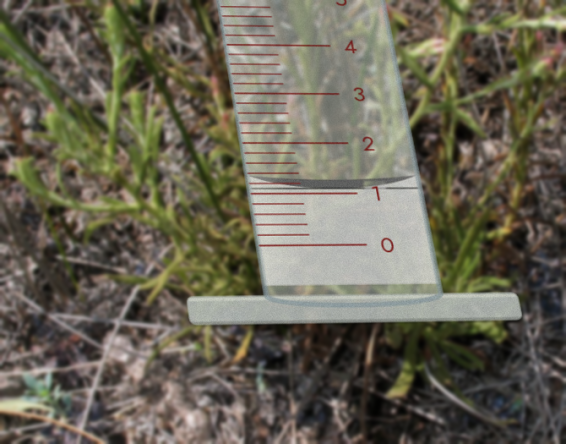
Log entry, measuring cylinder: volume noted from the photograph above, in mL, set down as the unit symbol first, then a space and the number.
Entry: mL 1.1
